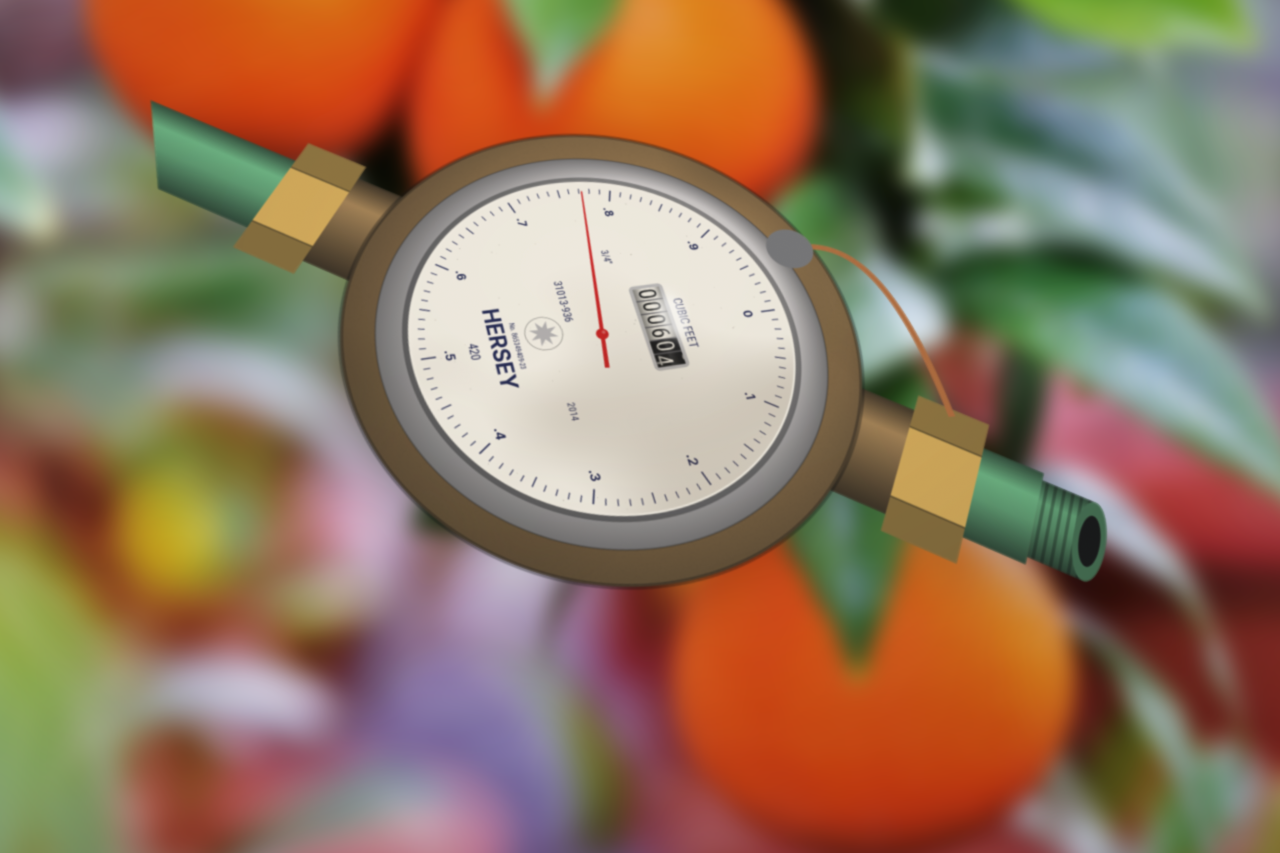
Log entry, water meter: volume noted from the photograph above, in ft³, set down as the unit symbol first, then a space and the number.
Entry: ft³ 603.77
